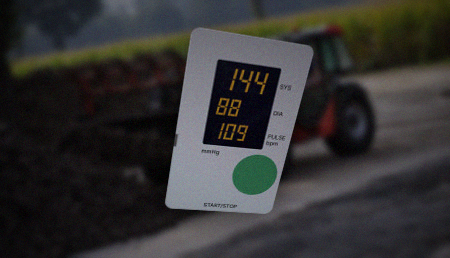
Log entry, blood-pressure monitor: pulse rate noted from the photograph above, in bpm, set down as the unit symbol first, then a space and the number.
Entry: bpm 109
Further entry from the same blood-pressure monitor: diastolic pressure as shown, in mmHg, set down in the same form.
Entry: mmHg 88
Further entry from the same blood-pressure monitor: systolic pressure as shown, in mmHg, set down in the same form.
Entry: mmHg 144
